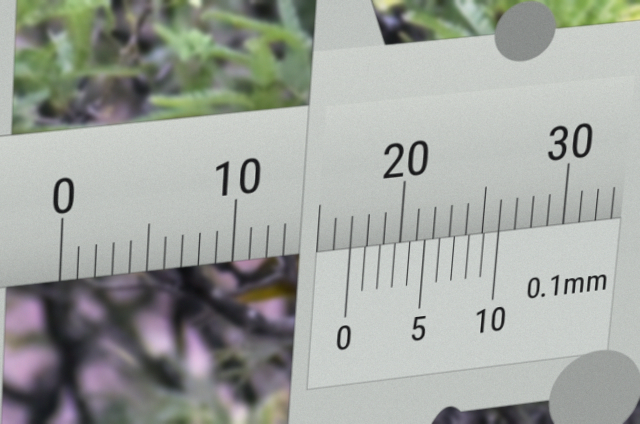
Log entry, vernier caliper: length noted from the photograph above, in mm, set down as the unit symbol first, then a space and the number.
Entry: mm 17.0
